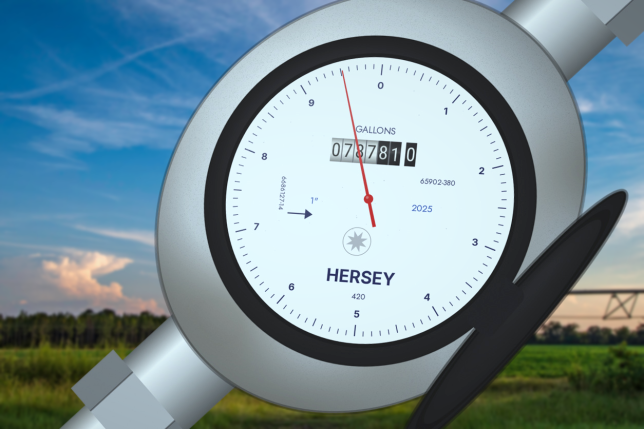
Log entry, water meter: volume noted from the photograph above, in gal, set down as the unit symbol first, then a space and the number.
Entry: gal 787809.5
